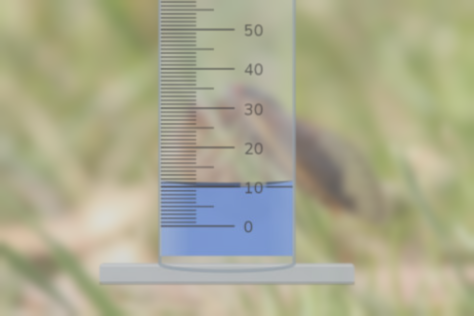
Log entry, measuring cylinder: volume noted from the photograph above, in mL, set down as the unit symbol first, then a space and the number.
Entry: mL 10
